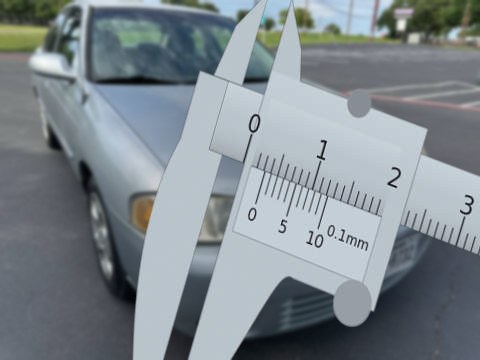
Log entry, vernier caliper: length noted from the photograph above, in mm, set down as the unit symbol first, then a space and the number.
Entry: mm 3.2
